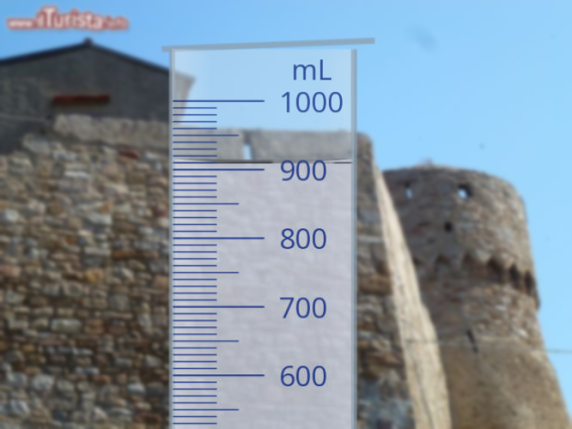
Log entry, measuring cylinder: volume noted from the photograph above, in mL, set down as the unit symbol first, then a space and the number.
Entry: mL 910
